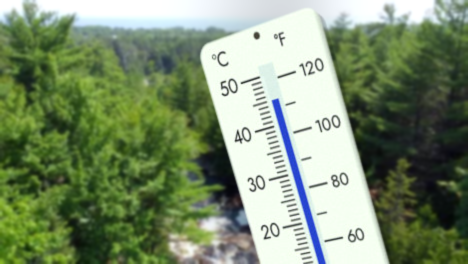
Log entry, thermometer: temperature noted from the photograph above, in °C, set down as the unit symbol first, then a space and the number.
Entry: °C 45
